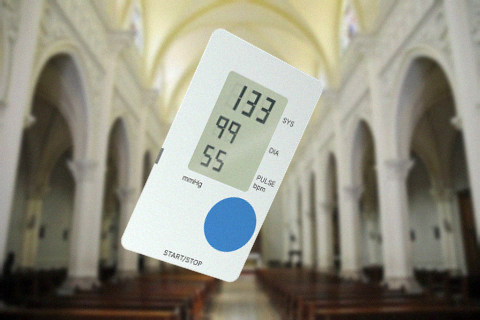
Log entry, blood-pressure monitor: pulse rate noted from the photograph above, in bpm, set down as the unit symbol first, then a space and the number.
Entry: bpm 55
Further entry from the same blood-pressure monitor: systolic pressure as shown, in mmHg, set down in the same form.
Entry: mmHg 133
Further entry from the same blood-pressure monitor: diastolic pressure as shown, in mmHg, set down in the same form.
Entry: mmHg 99
